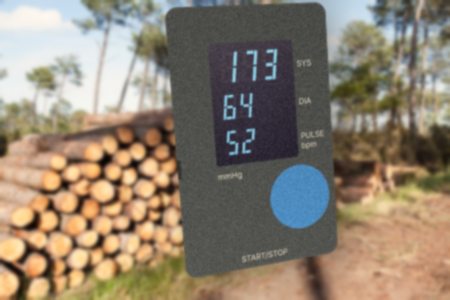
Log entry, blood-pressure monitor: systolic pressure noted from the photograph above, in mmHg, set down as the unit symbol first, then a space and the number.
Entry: mmHg 173
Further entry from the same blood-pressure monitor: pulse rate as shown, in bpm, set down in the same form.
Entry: bpm 52
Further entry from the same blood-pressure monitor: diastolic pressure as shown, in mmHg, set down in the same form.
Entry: mmHg 64
